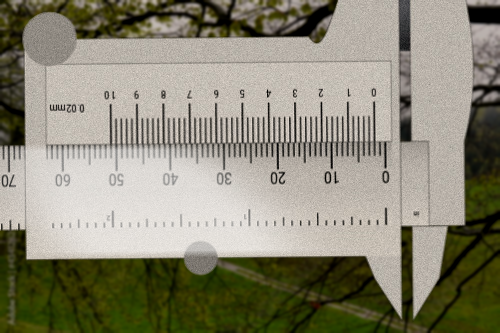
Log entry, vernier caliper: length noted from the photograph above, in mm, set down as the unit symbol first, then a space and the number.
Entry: mm 2.0
